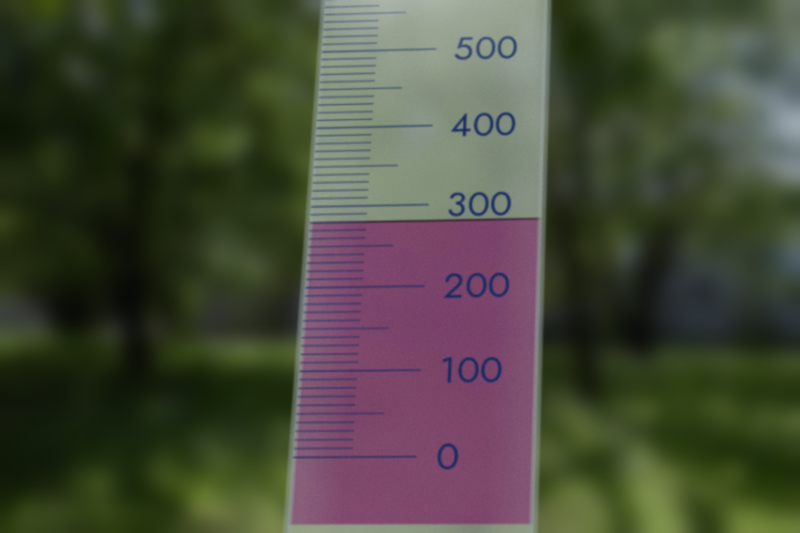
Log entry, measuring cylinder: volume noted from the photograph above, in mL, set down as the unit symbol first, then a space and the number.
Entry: mL 280
